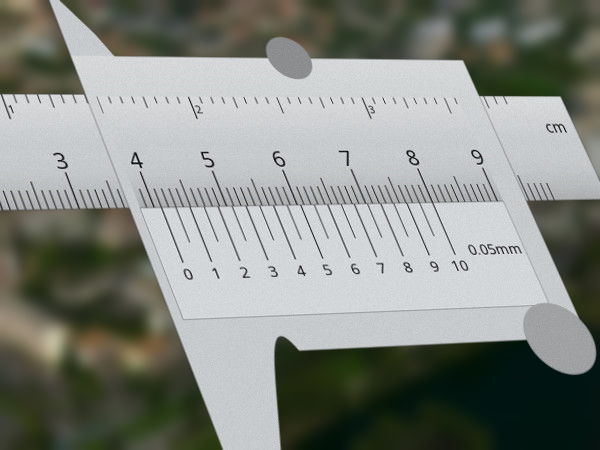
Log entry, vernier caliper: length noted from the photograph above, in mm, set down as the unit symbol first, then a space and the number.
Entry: mm 41.0
